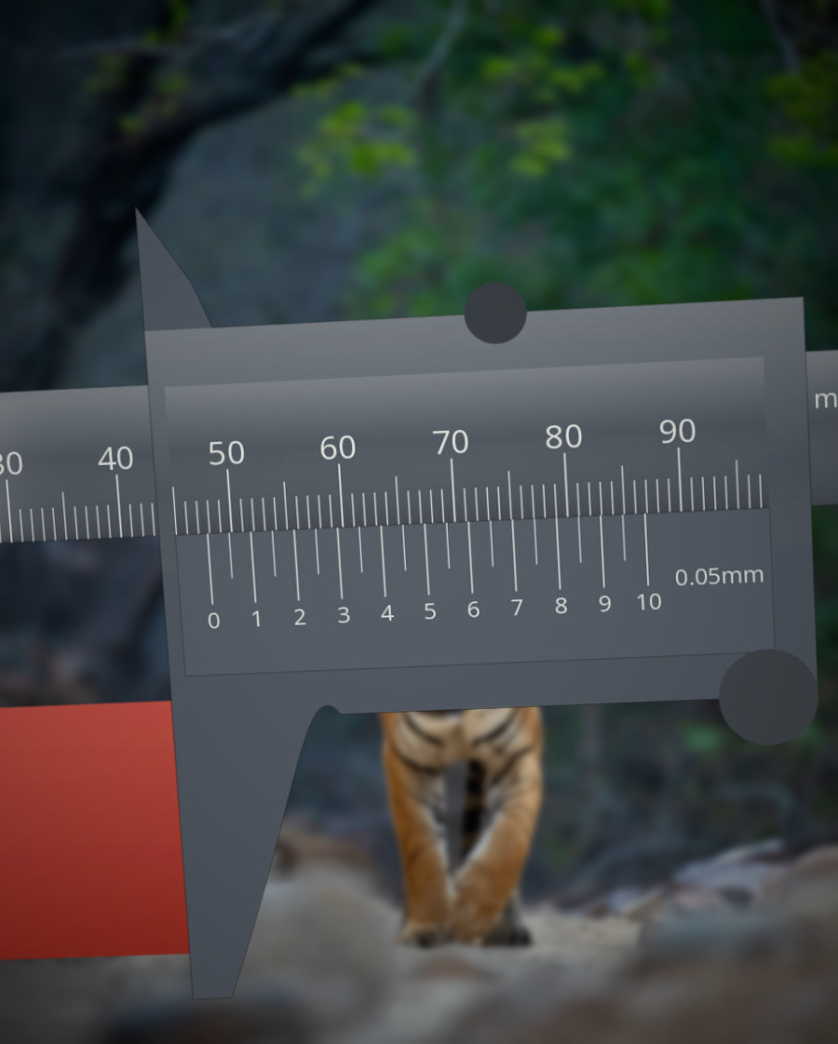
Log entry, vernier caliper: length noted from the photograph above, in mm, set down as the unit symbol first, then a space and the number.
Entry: mm 47.8
